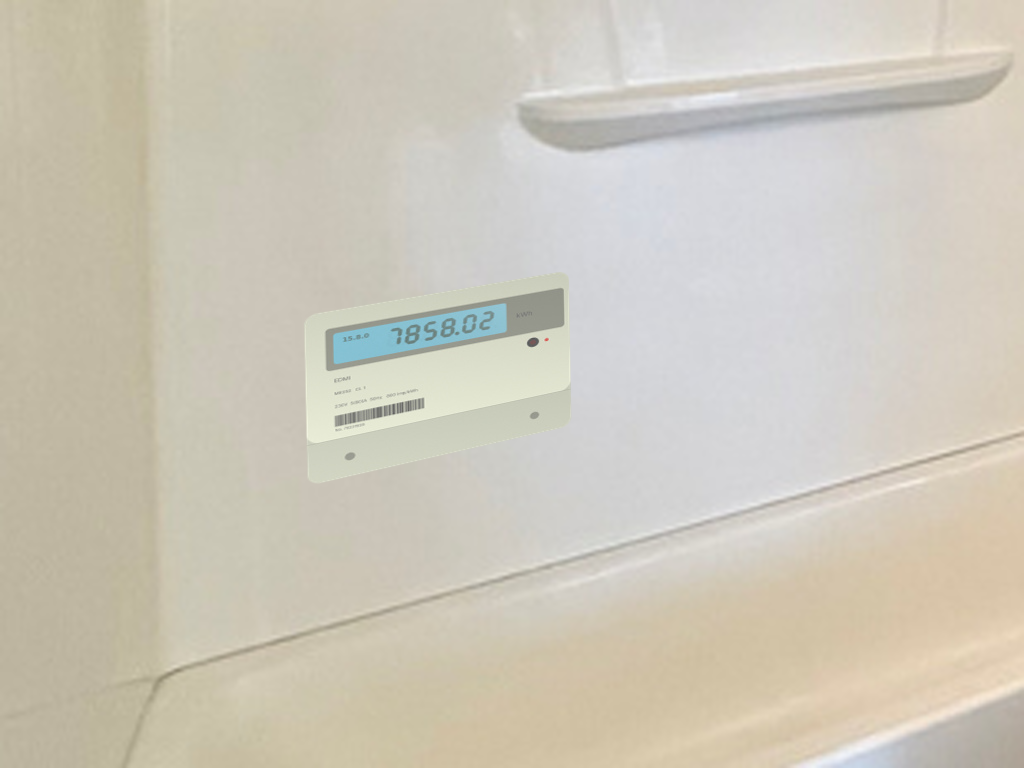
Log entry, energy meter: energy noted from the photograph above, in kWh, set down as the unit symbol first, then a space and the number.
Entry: kWh 7858.02
